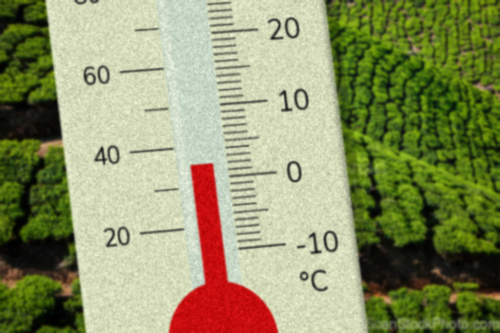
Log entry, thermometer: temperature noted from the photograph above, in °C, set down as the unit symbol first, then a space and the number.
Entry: °C 2
